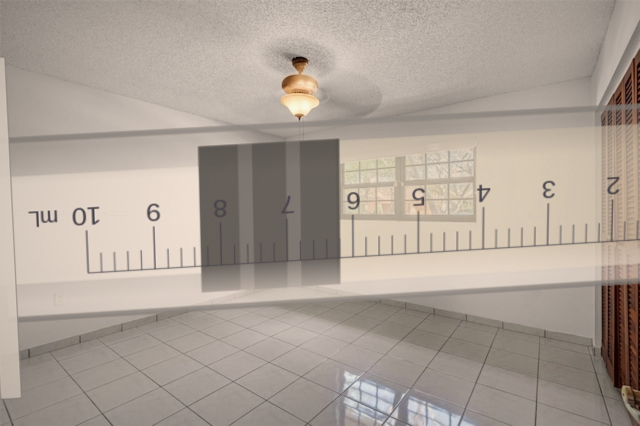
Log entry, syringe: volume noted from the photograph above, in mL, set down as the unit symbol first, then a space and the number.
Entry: mL 6.2
